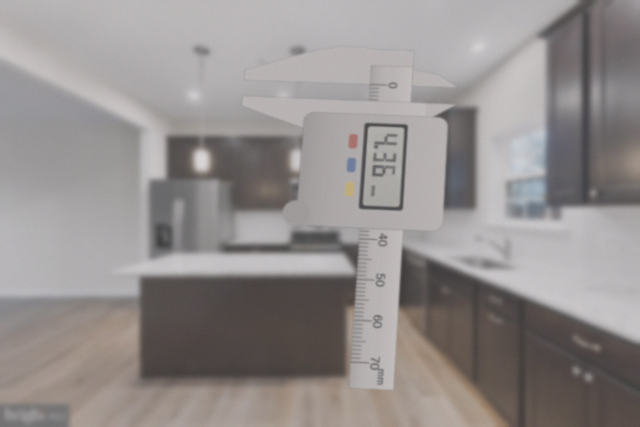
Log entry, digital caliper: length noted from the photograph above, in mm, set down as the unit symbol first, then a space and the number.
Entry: mm 4.36
